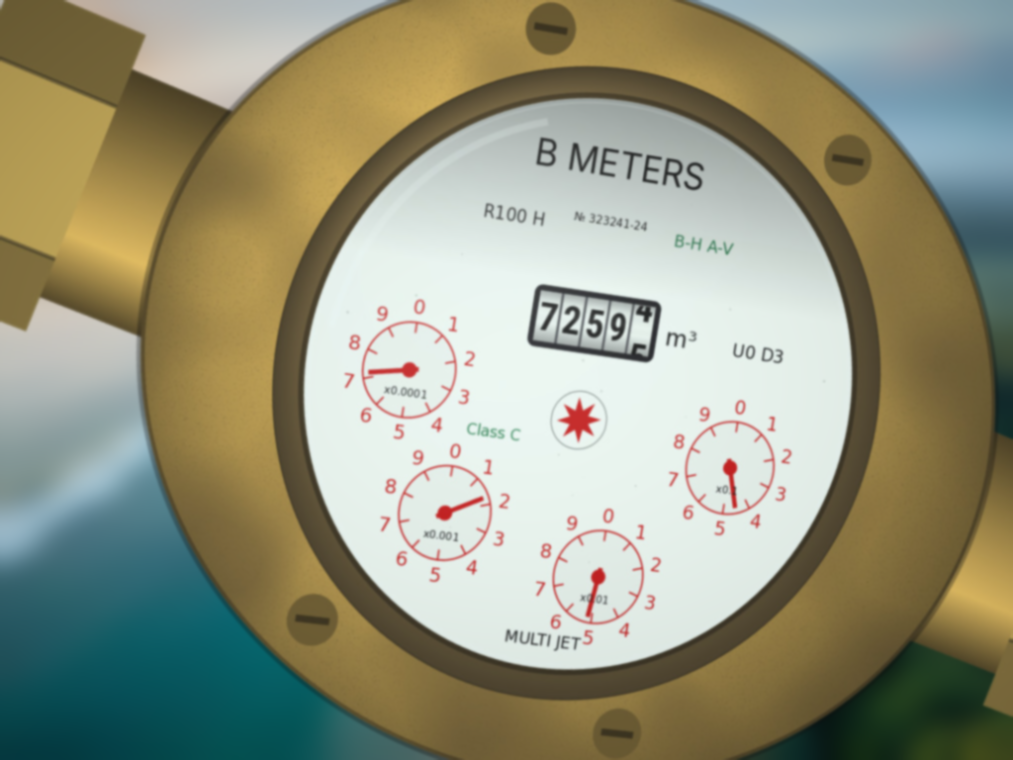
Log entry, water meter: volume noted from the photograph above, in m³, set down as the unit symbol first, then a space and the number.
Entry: m³ 72594.4517
